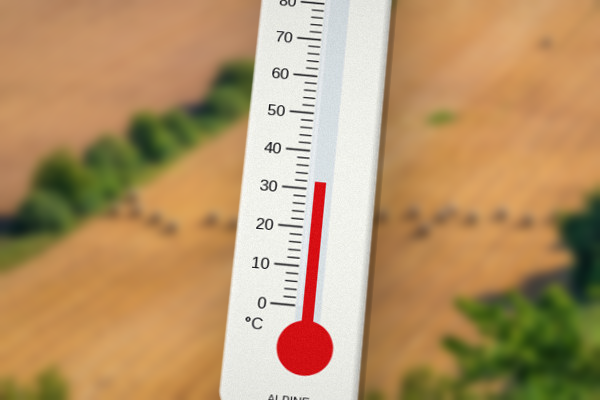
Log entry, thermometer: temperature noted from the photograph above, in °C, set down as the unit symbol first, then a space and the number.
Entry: °C 32
